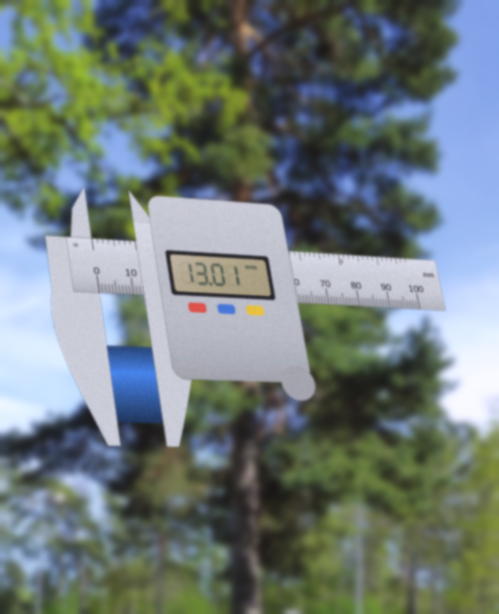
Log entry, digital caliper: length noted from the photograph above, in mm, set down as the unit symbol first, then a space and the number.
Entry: mm 13.01
